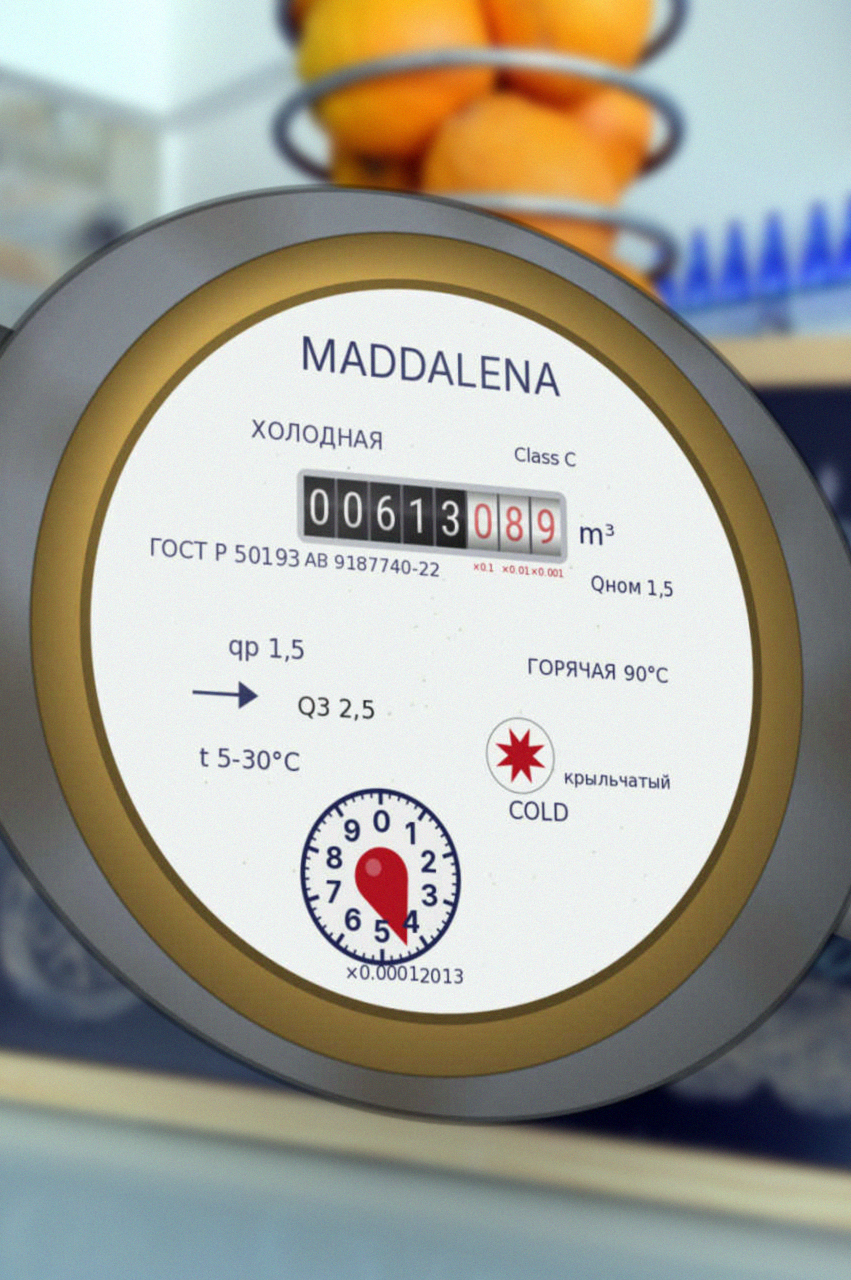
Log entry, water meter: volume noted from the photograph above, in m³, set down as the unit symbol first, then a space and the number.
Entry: m³ 613.0894
